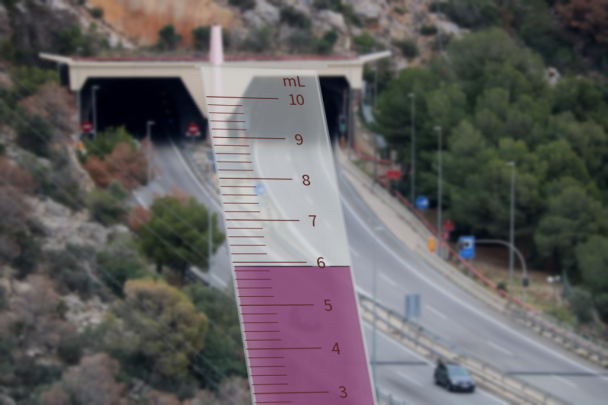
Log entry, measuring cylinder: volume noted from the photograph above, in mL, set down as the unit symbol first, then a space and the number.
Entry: mL 5.9
